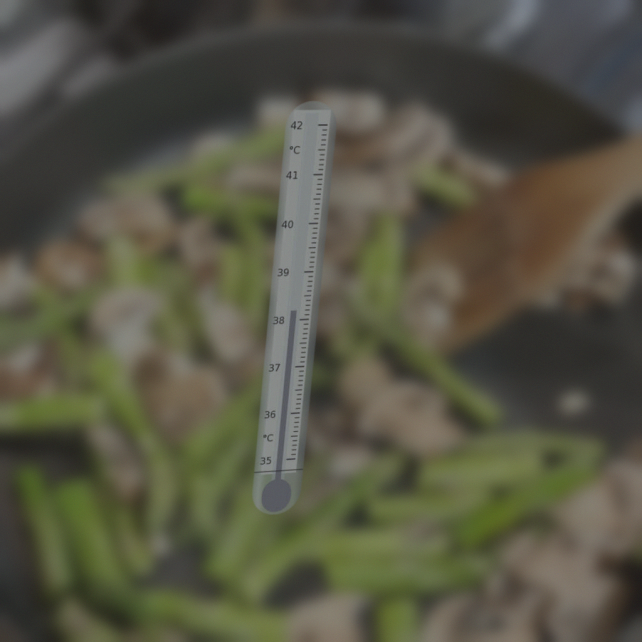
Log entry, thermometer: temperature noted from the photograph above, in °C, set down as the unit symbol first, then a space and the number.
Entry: °C 38.2
